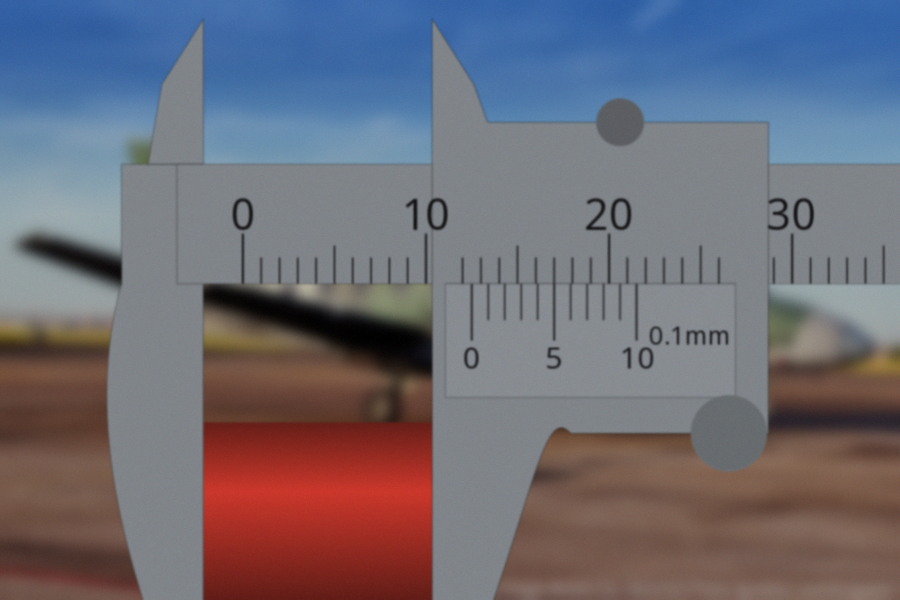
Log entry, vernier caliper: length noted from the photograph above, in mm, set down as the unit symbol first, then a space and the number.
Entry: mm 12.5
